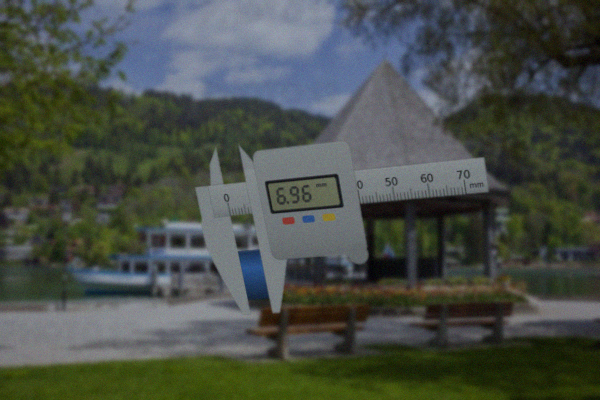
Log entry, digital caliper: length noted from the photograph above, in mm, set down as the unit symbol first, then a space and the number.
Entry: mm 6.96
